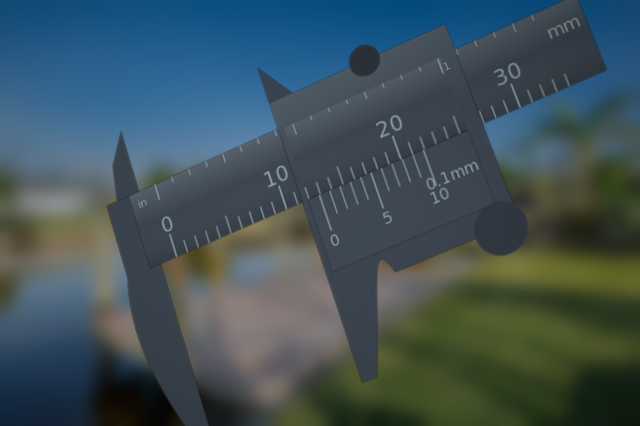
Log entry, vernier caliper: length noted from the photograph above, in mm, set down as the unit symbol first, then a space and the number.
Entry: mm 12.9
